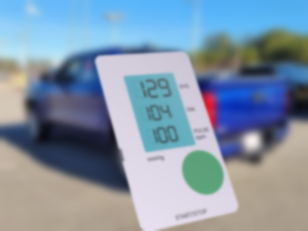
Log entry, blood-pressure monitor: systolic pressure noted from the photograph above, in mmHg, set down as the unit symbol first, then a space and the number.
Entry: mmHg 129
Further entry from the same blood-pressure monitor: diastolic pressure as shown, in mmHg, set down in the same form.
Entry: mmHg 104
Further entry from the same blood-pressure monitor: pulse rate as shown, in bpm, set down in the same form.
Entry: bpm 100
